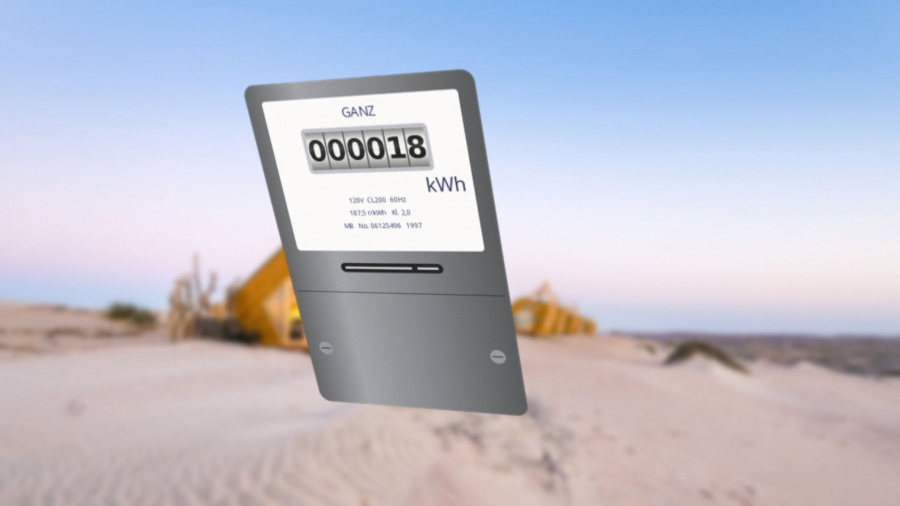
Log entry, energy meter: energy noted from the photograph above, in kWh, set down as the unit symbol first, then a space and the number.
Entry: kWh 18
